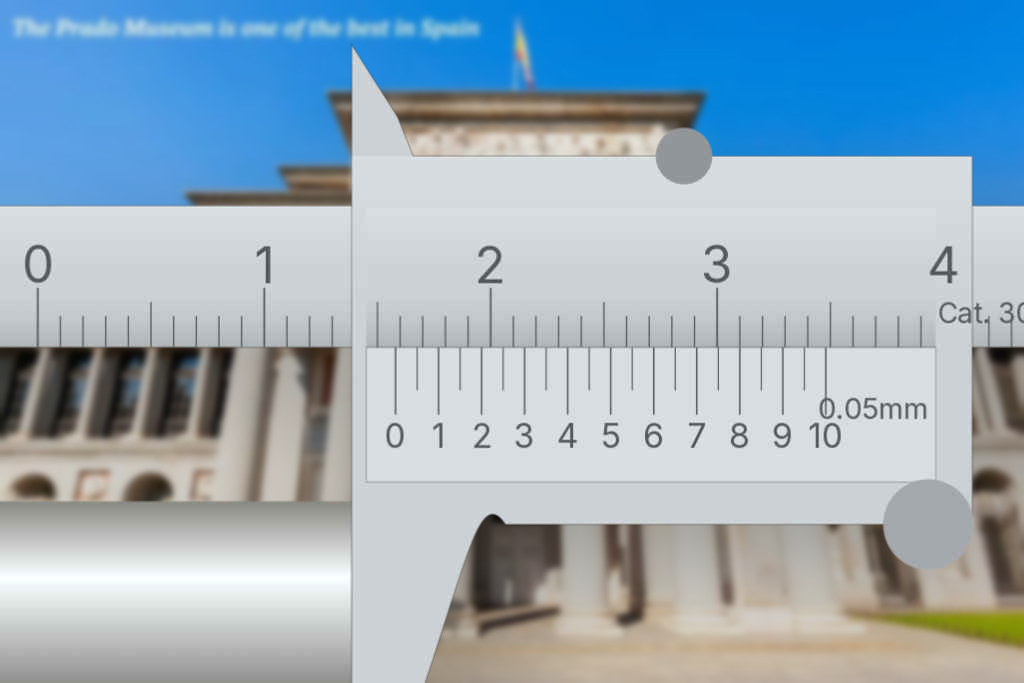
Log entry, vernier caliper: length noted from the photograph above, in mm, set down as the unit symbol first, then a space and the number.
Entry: mm 15.8
